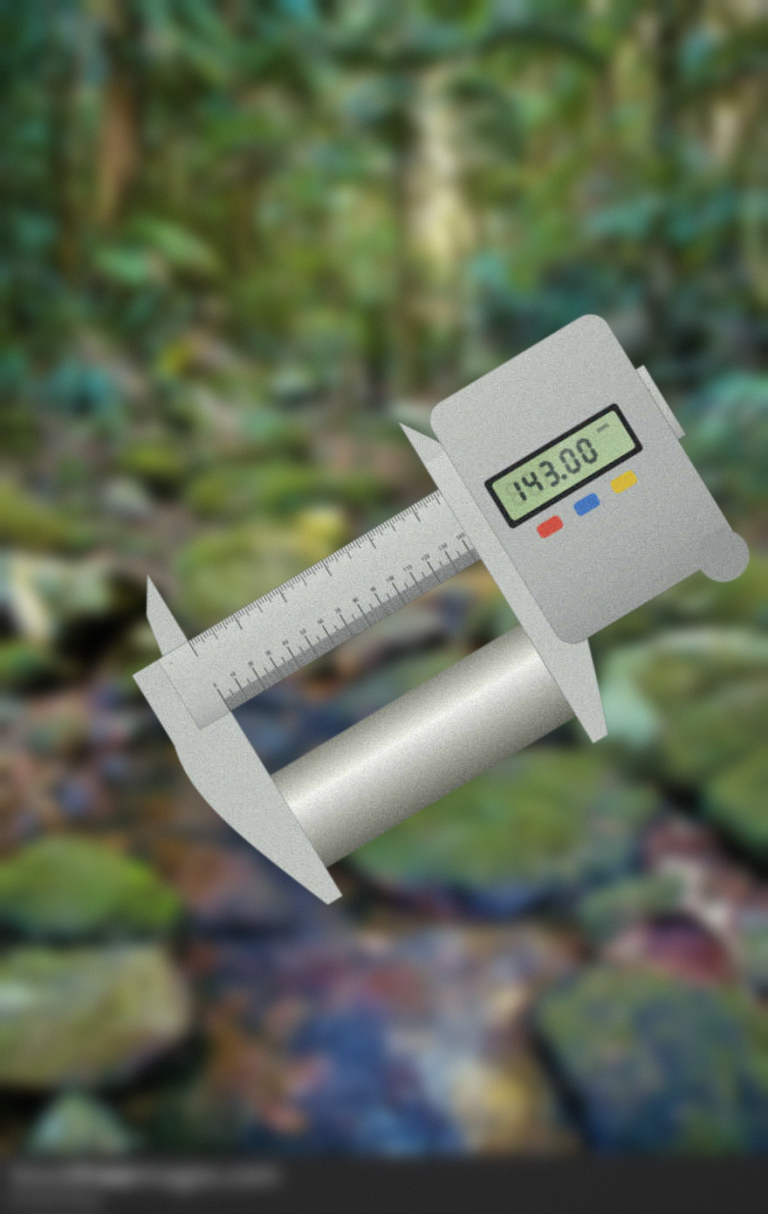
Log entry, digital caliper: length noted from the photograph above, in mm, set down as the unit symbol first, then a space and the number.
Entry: mm 143.00
